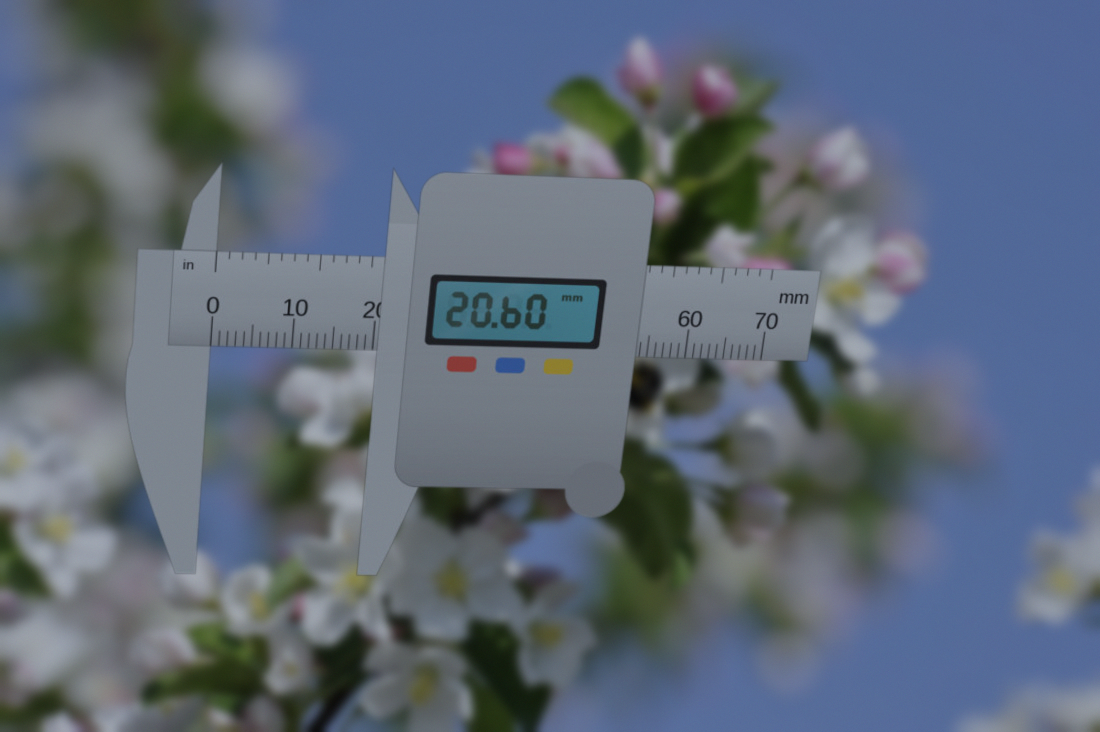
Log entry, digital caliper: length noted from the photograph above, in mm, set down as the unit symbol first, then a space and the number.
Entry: mm 20.60
